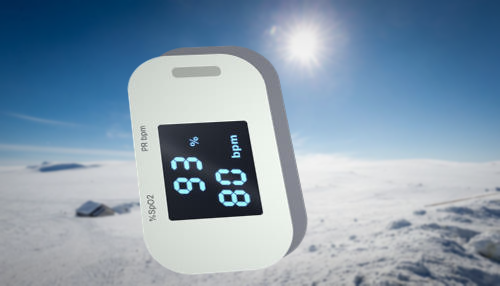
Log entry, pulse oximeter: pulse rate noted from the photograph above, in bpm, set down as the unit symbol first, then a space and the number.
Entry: bpm 80
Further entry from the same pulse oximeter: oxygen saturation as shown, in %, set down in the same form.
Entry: % 93
